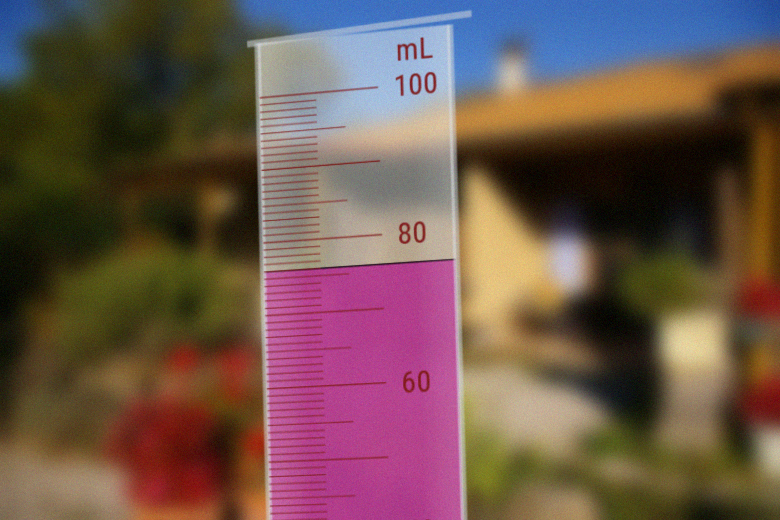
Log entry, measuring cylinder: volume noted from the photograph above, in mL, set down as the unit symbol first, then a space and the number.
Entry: mL 76
